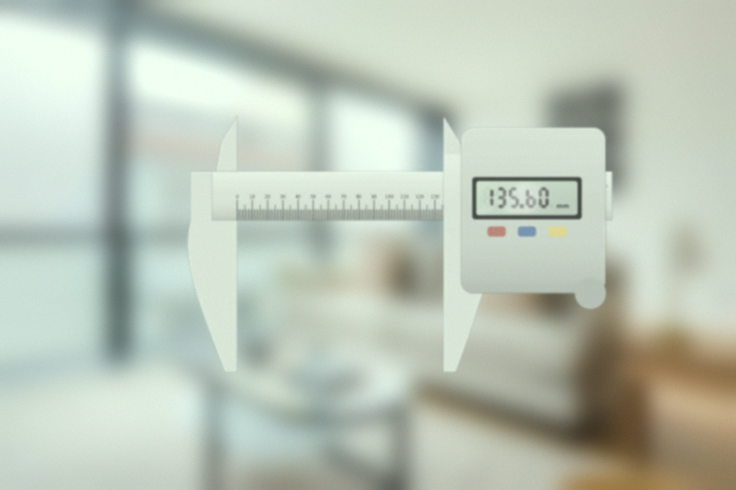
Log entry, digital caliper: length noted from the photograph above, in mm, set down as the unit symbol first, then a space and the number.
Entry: mm 135.60
